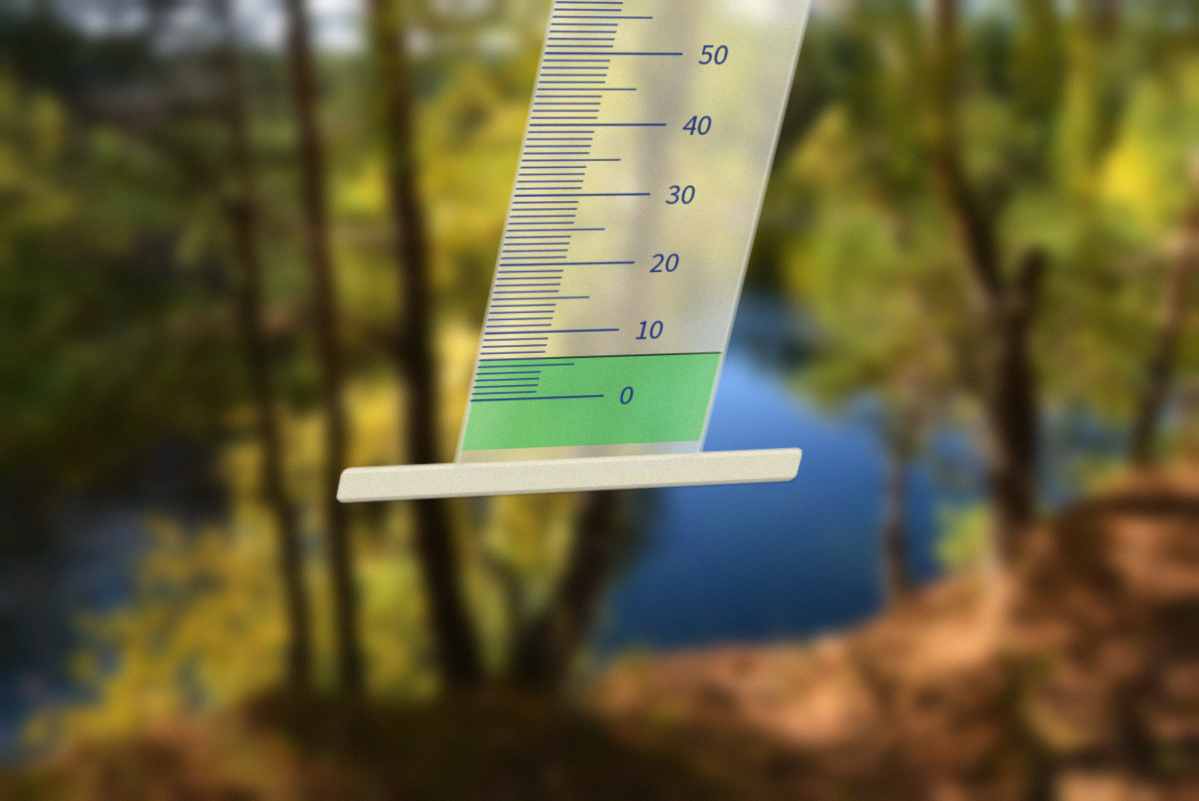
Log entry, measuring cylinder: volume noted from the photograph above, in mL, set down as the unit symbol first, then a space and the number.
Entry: mL 6
